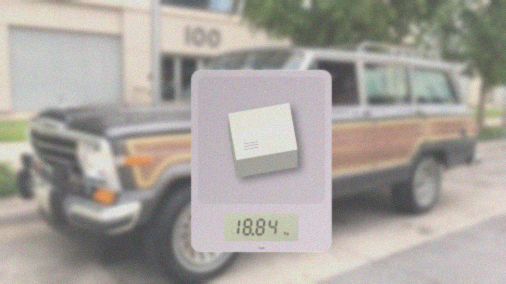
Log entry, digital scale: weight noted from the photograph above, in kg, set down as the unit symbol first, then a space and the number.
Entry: kg 18.84
